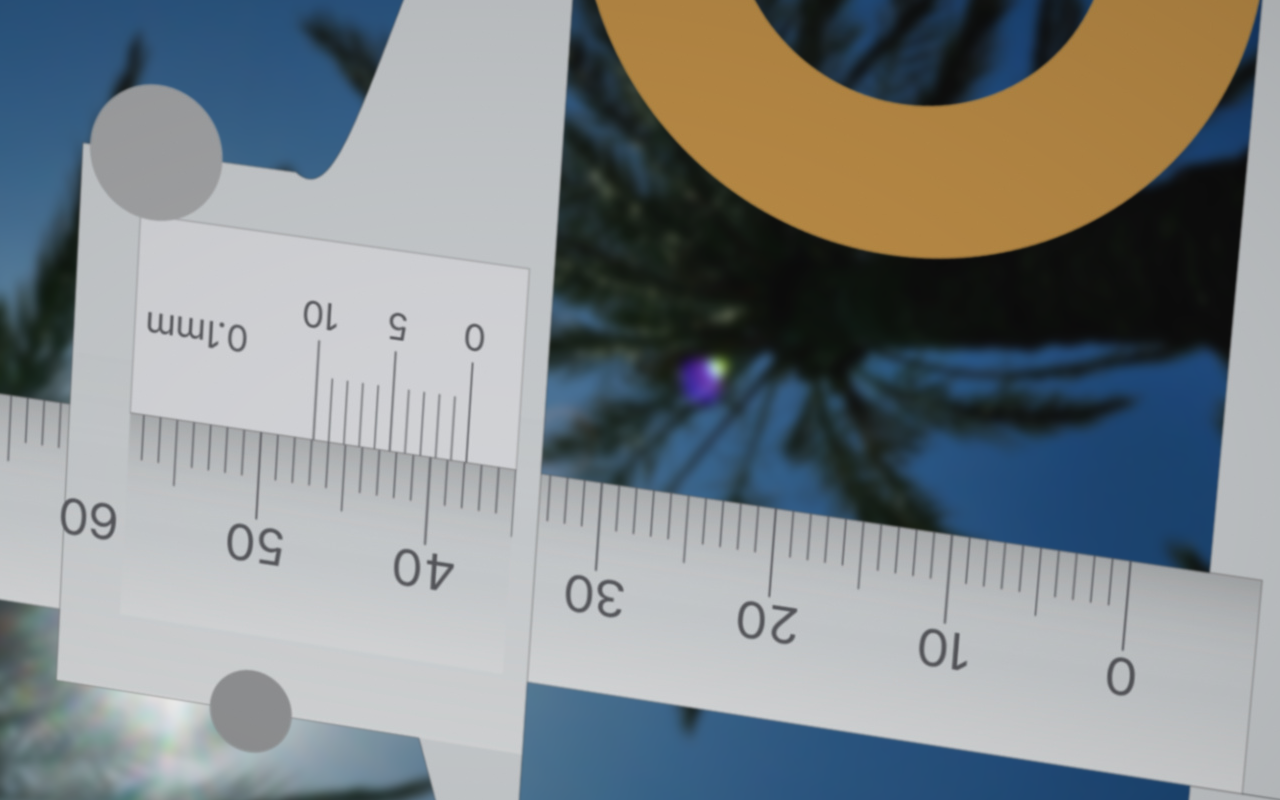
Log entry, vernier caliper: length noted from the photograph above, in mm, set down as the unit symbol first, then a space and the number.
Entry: mm 37.9
